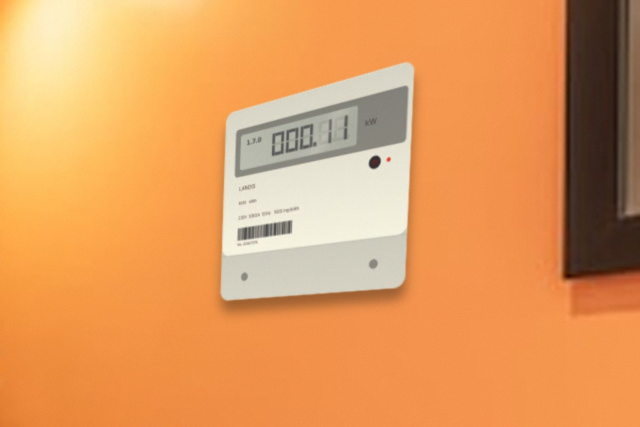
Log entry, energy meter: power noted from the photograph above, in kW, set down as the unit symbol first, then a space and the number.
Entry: kW 0.11
